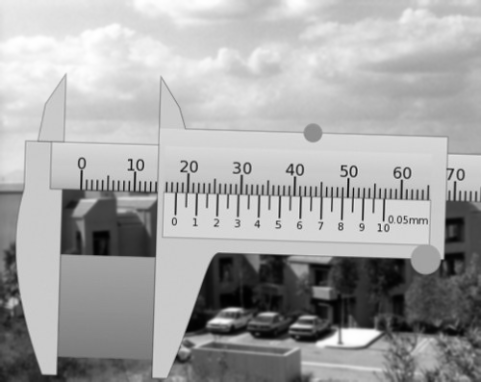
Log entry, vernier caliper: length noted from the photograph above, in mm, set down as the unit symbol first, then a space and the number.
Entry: mm 17.8
